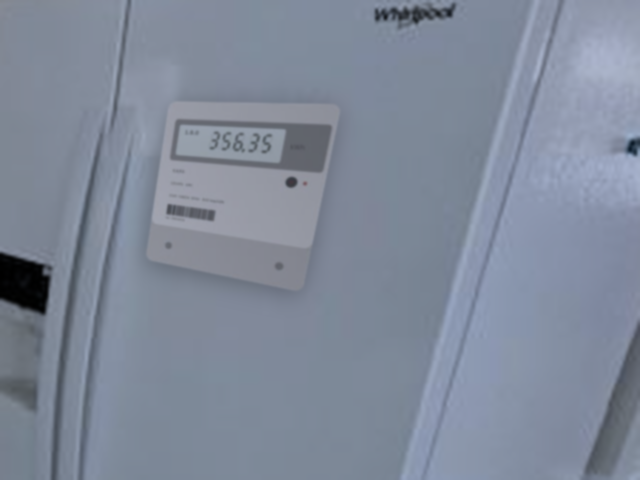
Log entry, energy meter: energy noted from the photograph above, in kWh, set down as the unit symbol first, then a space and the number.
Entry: kWh 356.35
